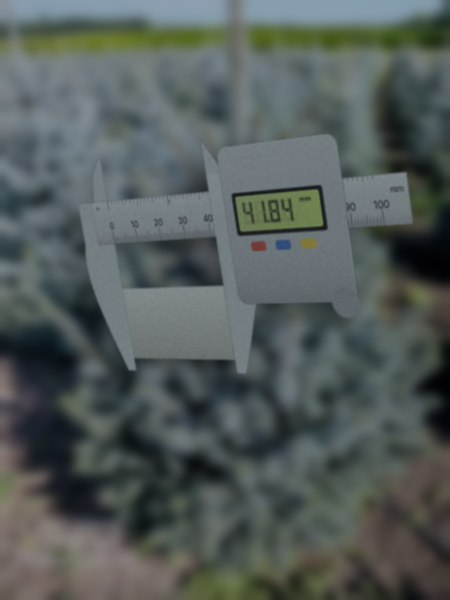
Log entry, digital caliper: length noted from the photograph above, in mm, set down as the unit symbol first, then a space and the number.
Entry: mm 41.84
